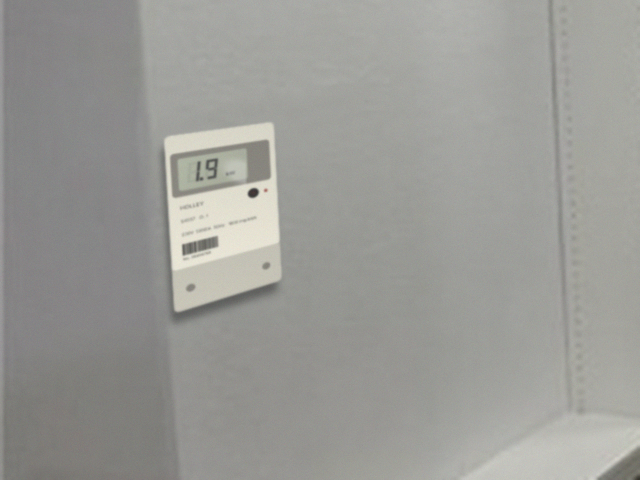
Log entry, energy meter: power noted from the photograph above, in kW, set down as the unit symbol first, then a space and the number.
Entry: kW 1.9
